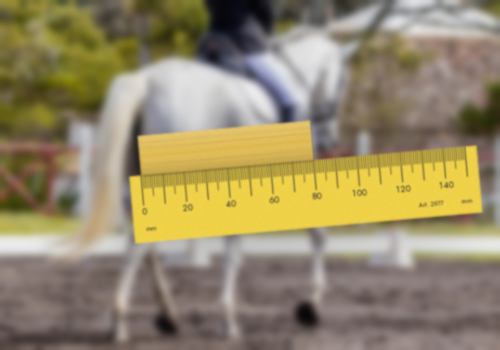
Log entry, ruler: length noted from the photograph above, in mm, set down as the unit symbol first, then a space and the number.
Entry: mm 80
